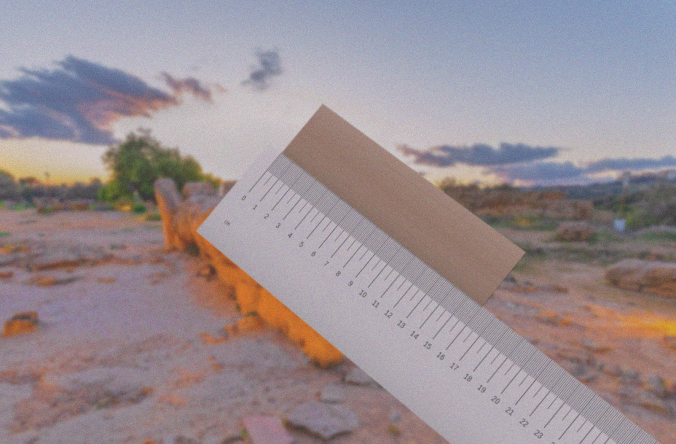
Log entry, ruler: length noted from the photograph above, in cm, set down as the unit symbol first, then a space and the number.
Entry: cm 16
